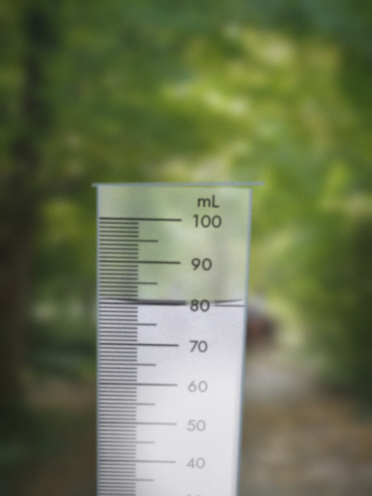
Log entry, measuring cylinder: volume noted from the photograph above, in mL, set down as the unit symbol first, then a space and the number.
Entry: mL 80
